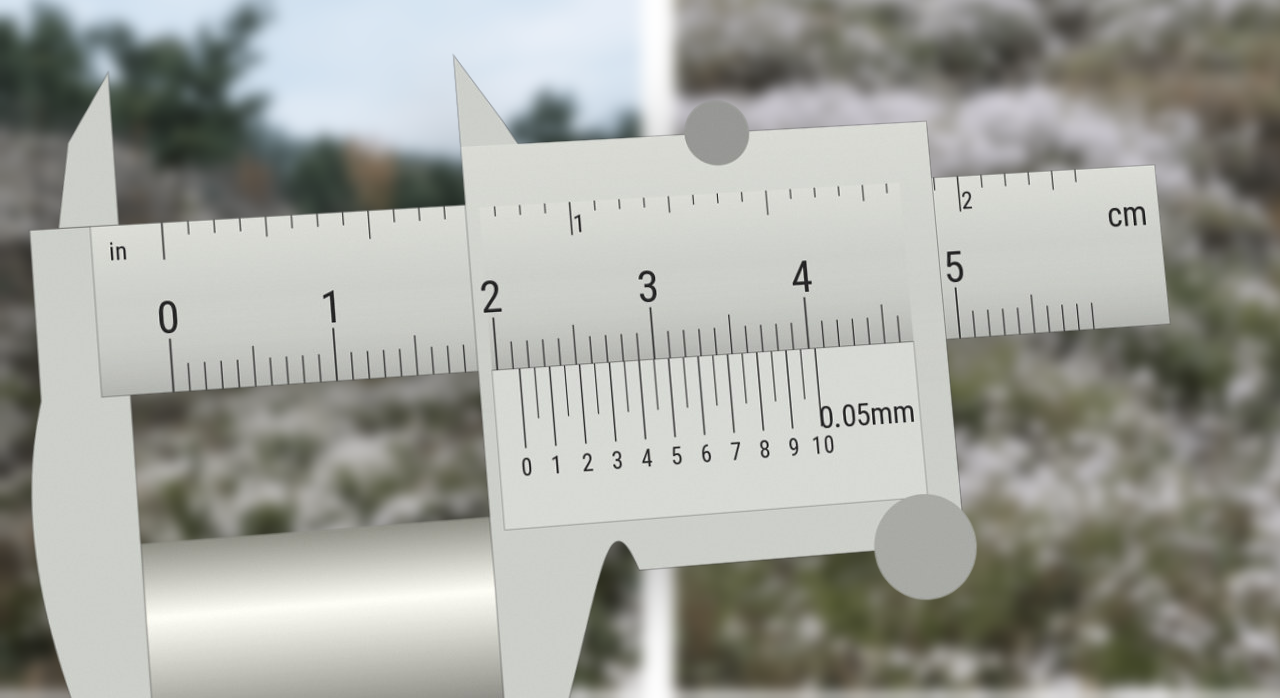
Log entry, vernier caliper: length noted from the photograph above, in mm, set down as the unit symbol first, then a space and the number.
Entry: mm 21.4
